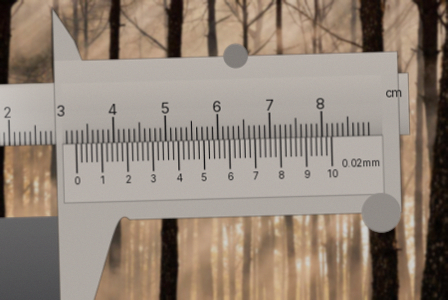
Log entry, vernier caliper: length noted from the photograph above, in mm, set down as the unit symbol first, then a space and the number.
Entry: mm 32.8
